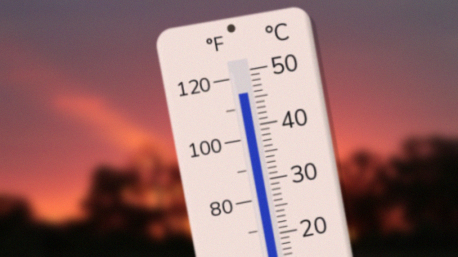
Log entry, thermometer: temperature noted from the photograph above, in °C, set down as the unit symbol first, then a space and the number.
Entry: °C 46
